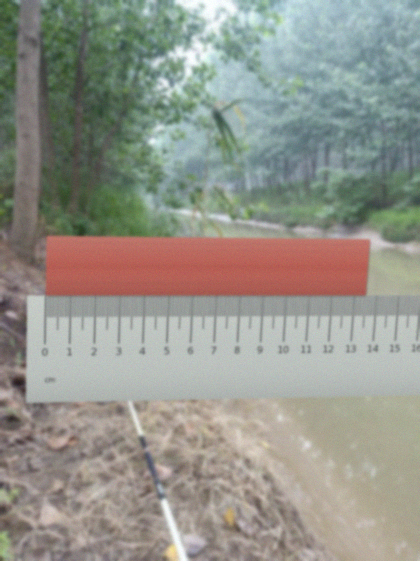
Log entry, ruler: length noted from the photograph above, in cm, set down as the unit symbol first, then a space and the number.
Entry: cm 13.5
